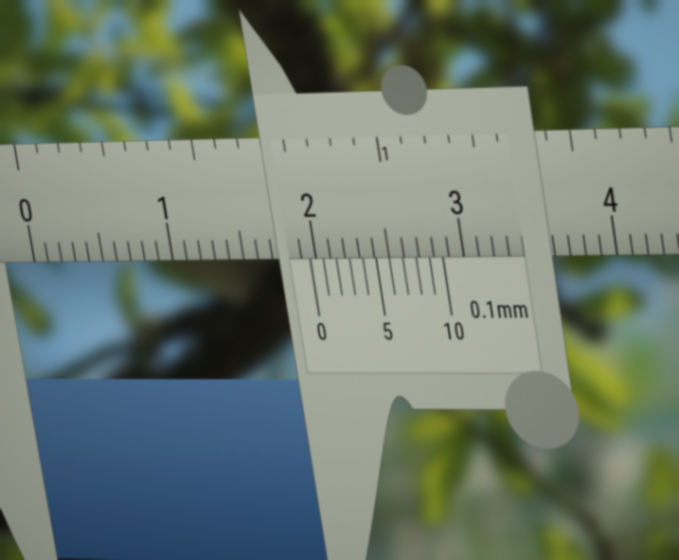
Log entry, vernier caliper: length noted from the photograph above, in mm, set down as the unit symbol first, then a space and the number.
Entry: mm 19.6
